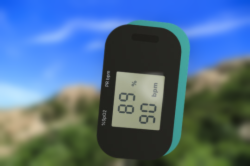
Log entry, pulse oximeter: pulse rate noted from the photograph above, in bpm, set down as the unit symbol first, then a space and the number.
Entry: bpm 90
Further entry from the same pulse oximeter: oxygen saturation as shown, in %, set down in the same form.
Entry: % 89
